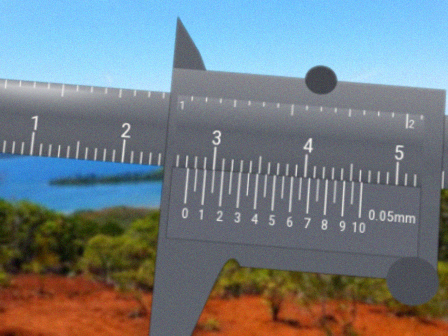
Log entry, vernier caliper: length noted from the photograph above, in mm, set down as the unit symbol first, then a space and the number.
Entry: mm 27.2
